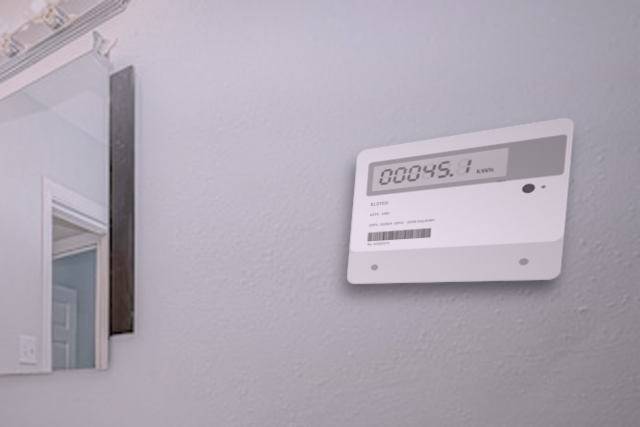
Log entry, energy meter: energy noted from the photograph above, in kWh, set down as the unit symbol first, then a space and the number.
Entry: kWh 45.1
